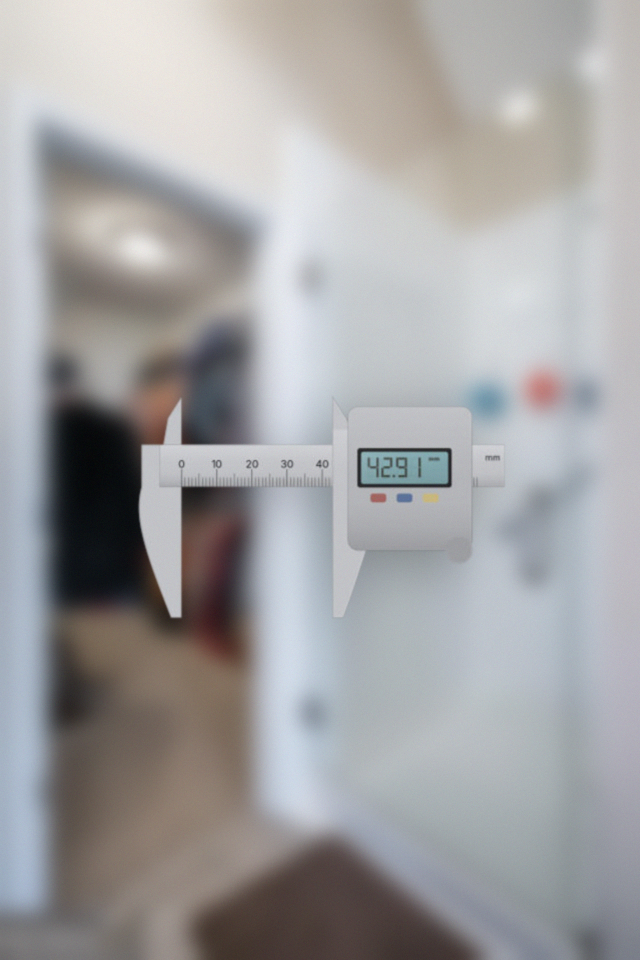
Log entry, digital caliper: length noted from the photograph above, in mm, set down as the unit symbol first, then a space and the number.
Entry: mm 42.91
